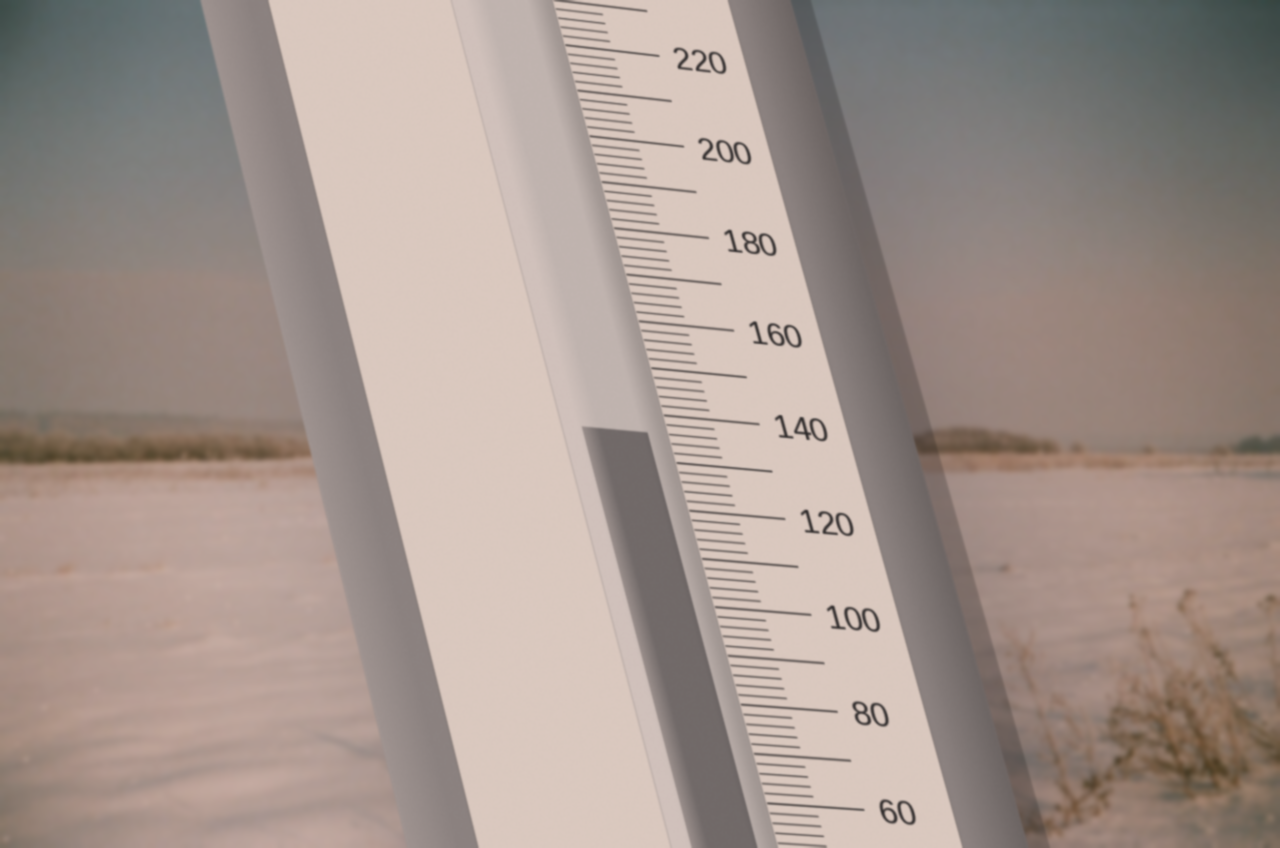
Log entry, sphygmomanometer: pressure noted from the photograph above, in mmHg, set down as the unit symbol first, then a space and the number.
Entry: mmHg 136
